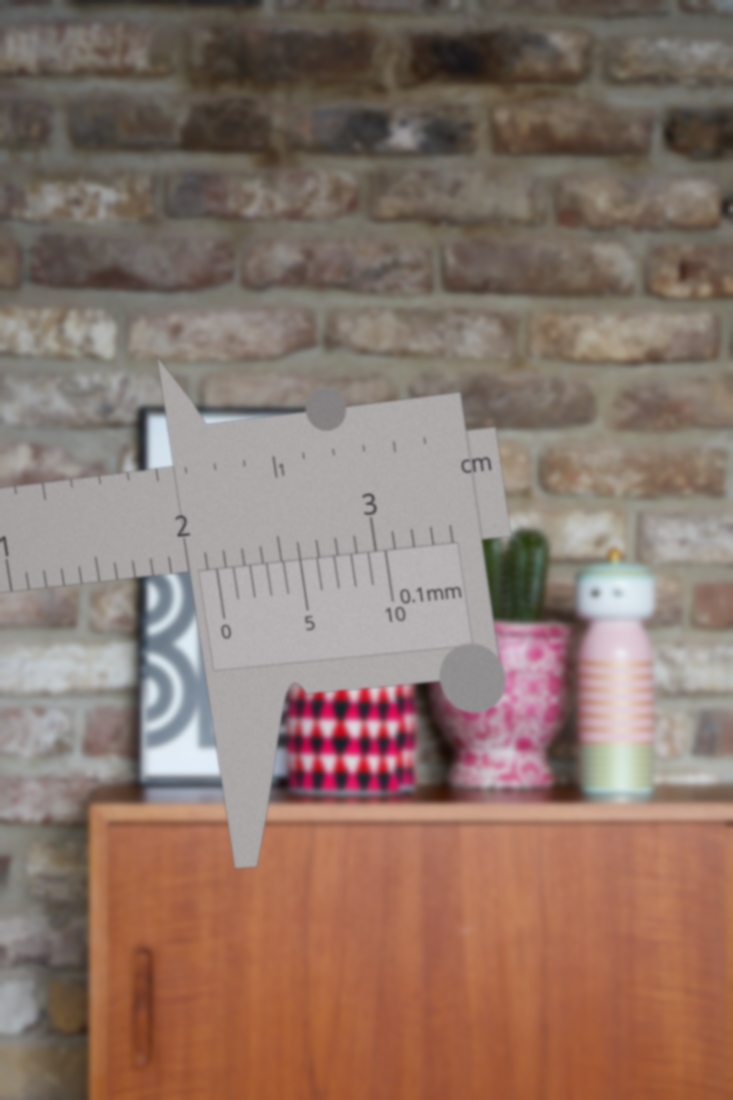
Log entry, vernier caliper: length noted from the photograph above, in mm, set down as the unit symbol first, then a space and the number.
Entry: mm 21.5
